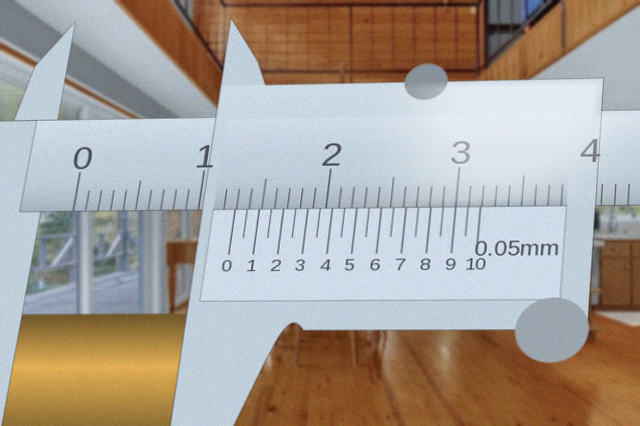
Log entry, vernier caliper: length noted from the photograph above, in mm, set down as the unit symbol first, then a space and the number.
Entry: mm 12.9
